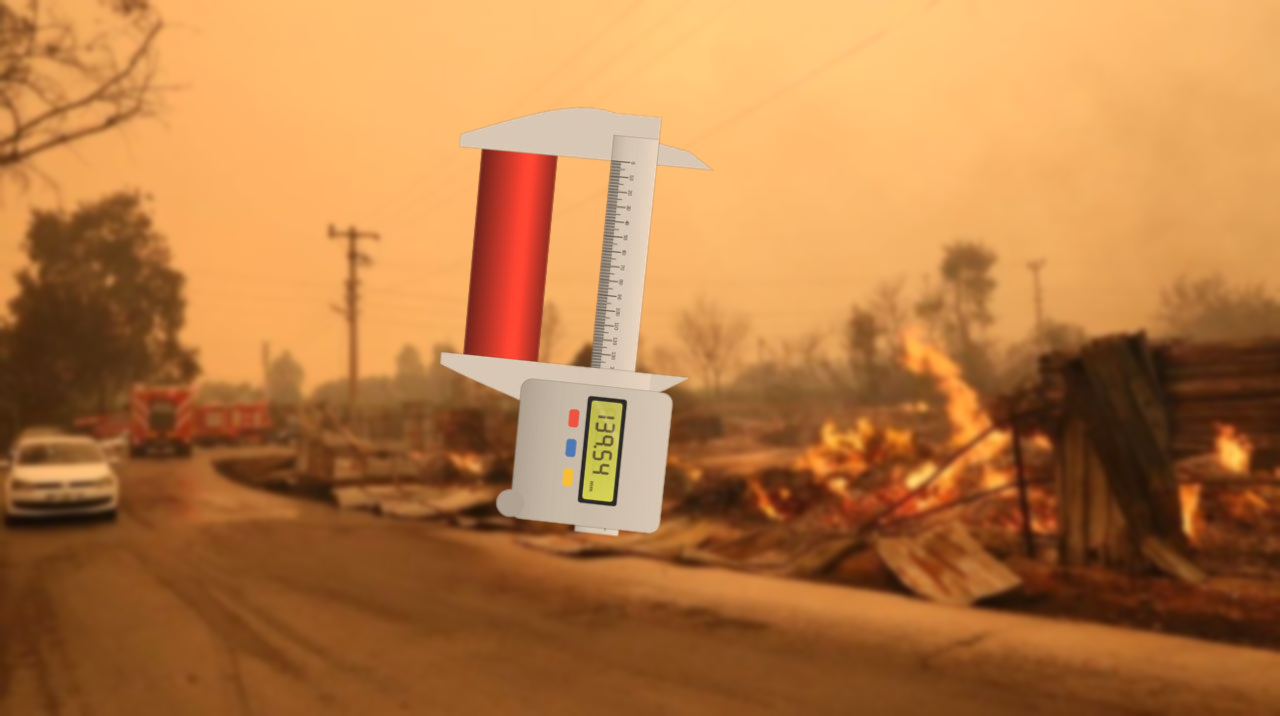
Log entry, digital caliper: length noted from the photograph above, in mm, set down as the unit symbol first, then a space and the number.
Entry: mm 139.54
